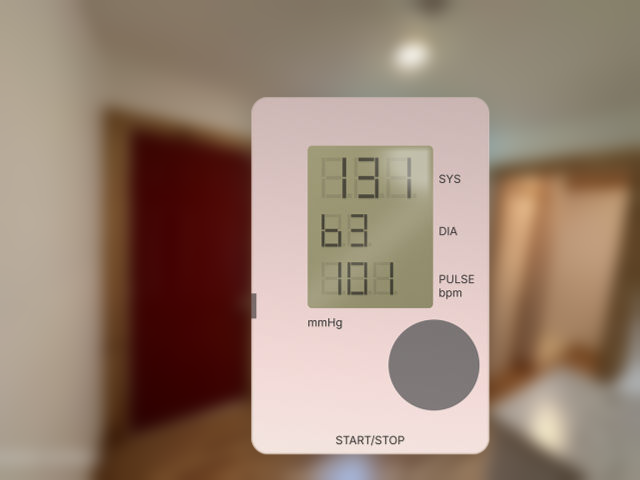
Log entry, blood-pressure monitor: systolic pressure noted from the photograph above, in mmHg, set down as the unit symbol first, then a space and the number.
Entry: mmHg 131
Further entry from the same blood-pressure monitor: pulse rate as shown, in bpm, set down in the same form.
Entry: bpm 101
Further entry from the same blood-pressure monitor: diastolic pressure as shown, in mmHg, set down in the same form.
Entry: mmHg 63
